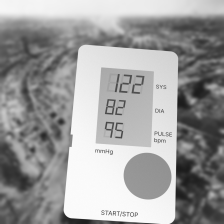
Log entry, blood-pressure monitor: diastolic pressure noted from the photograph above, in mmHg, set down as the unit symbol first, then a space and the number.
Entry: mmHg 82
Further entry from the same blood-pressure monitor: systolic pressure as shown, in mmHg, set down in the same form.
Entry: mmHg 122
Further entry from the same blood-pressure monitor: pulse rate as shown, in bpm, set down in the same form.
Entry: bpm 95
